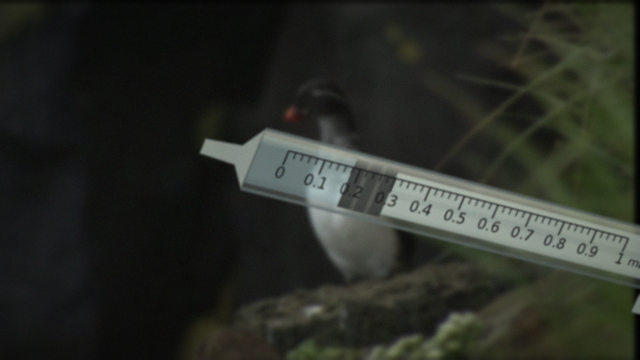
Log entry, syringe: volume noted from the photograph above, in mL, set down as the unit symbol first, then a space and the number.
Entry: mL 0.18
